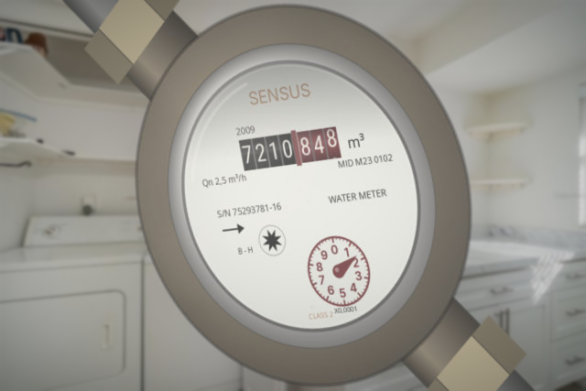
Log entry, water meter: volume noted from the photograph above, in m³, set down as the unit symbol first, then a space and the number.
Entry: m³ 7210.8481
